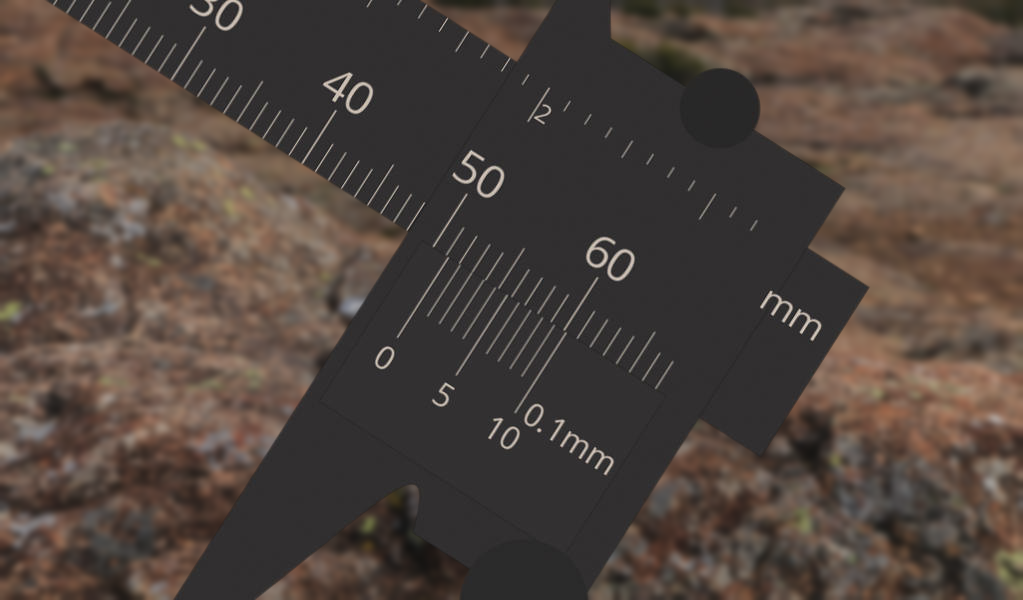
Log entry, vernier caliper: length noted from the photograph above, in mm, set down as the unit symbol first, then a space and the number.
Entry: mm 51.2
